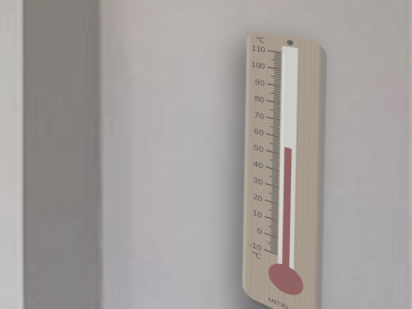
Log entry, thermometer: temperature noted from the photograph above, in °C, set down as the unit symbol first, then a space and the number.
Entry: °C 55
